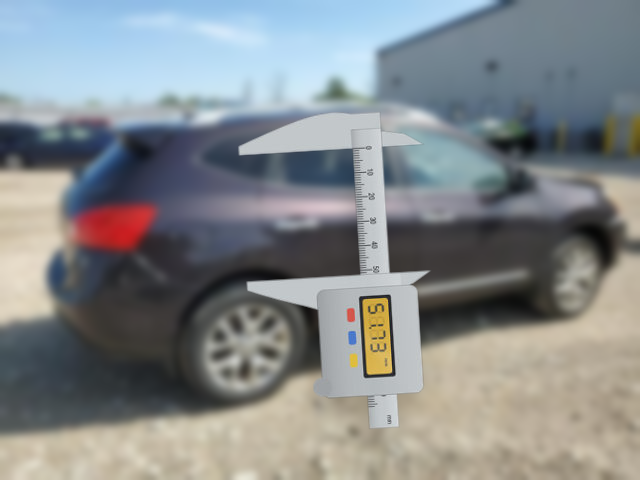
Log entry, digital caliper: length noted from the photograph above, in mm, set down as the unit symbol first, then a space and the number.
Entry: mm 51.73
